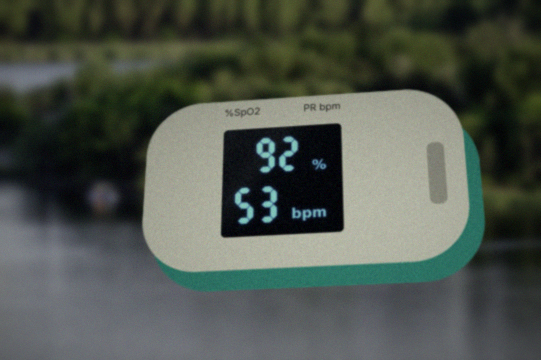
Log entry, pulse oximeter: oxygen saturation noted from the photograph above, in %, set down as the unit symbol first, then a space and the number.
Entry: % 92
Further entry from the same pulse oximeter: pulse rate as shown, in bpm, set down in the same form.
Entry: bpm 53
